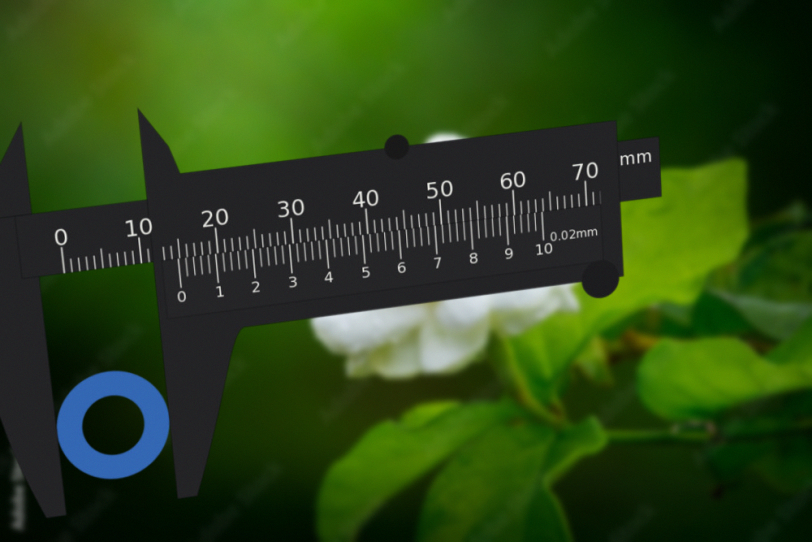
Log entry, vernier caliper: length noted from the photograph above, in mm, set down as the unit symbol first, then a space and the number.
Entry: mm 14.8
